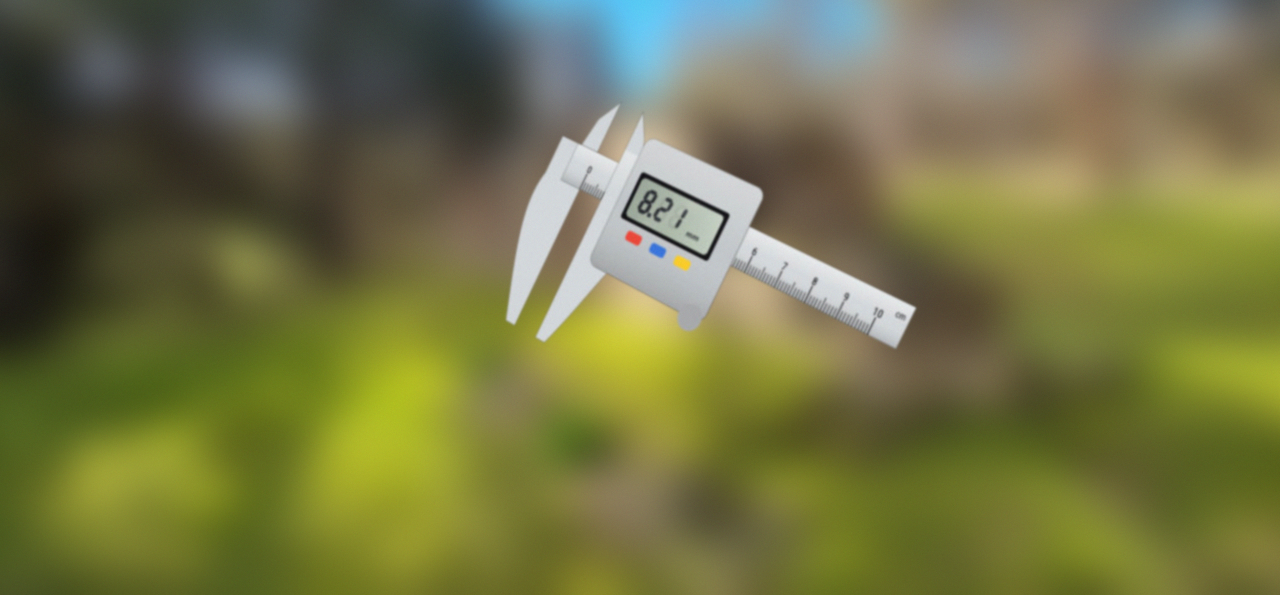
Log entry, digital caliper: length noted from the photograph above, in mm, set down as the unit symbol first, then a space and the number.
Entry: mm 8.21
